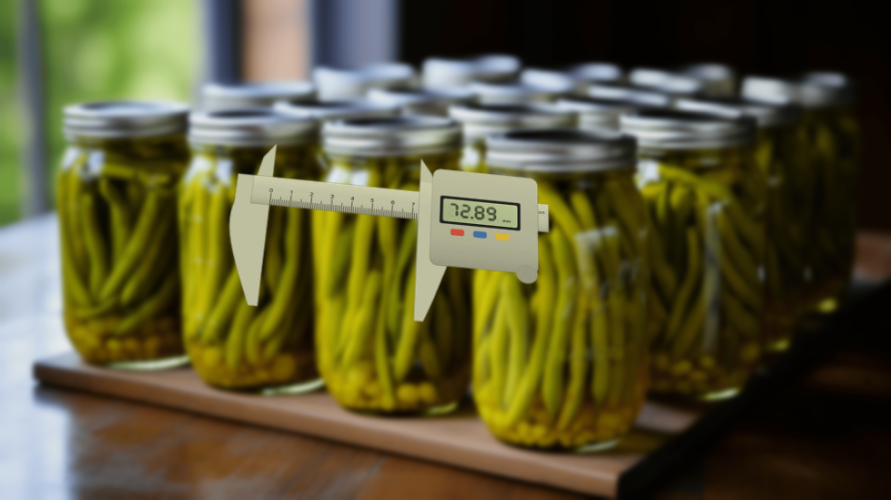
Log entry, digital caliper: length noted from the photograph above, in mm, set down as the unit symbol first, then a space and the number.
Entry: mm 72.89
